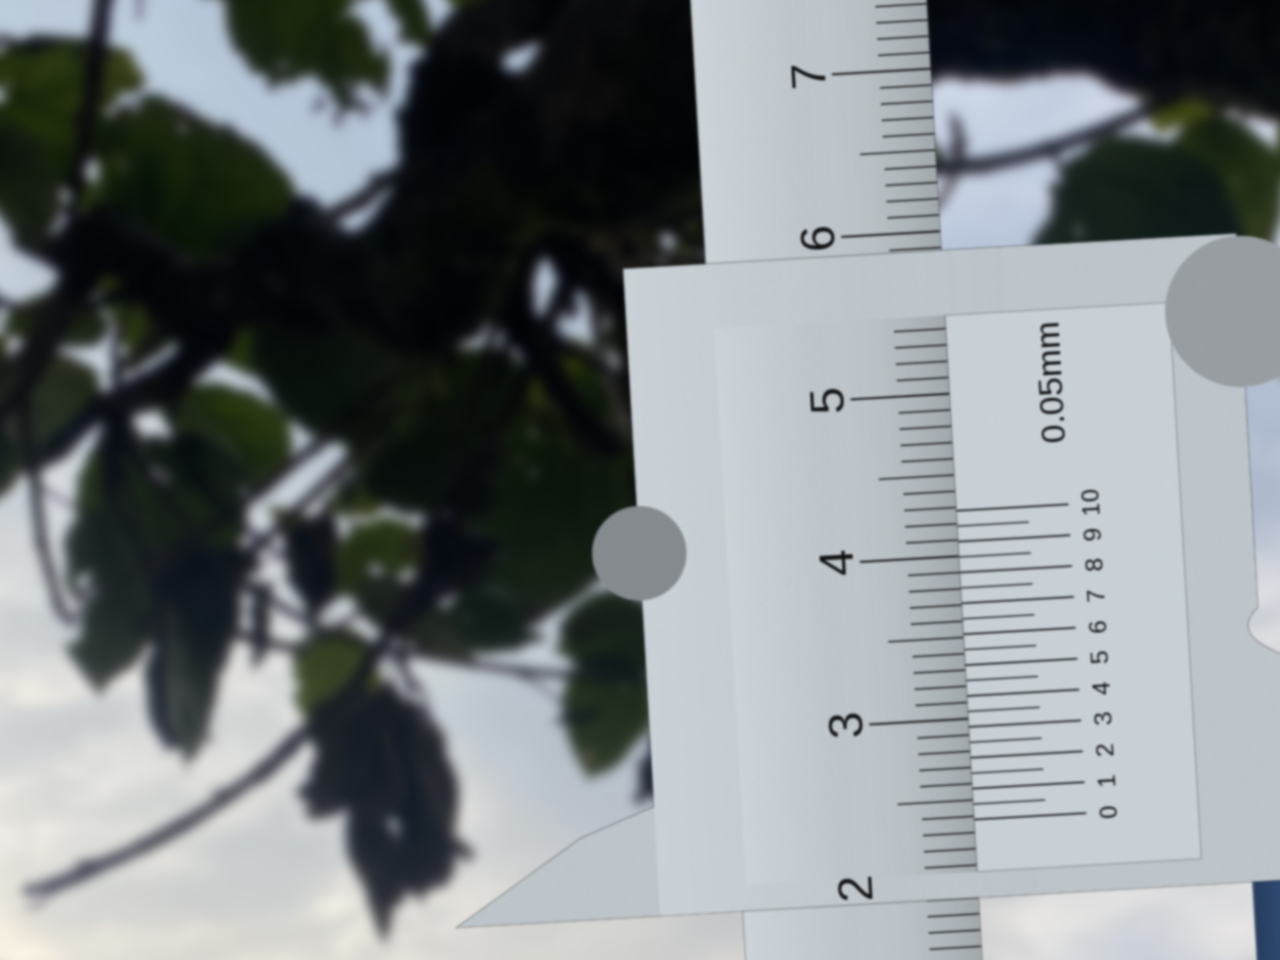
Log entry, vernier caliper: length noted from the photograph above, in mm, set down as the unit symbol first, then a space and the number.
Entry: mm 23.8
